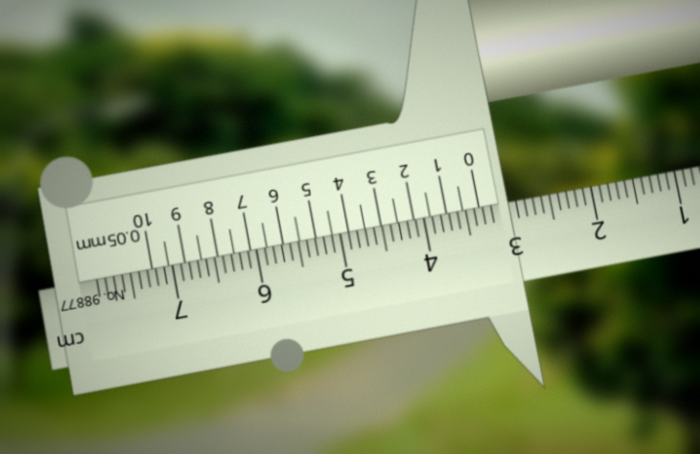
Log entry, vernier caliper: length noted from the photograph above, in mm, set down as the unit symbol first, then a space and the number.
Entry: mm 33.4
